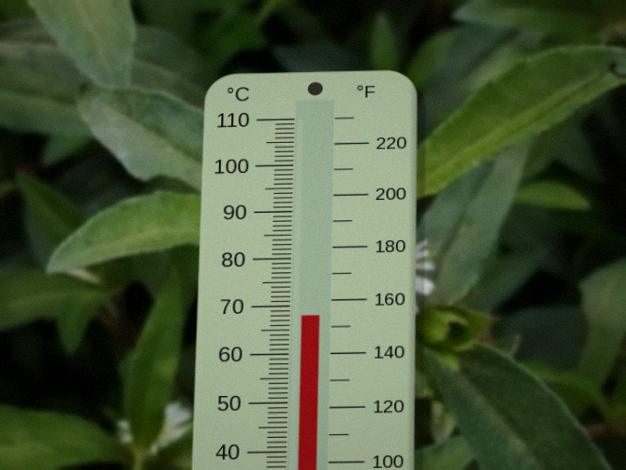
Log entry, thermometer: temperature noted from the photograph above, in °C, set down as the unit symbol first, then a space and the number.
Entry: °C 68
